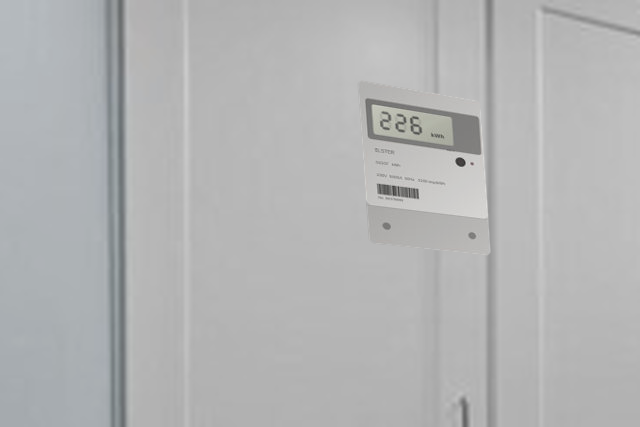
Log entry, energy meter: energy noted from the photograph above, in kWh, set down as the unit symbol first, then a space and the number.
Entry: kWh 226
